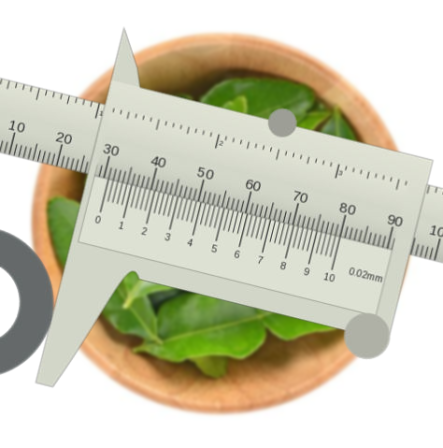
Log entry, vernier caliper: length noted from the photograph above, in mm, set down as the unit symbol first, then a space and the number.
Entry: mm 31.0
